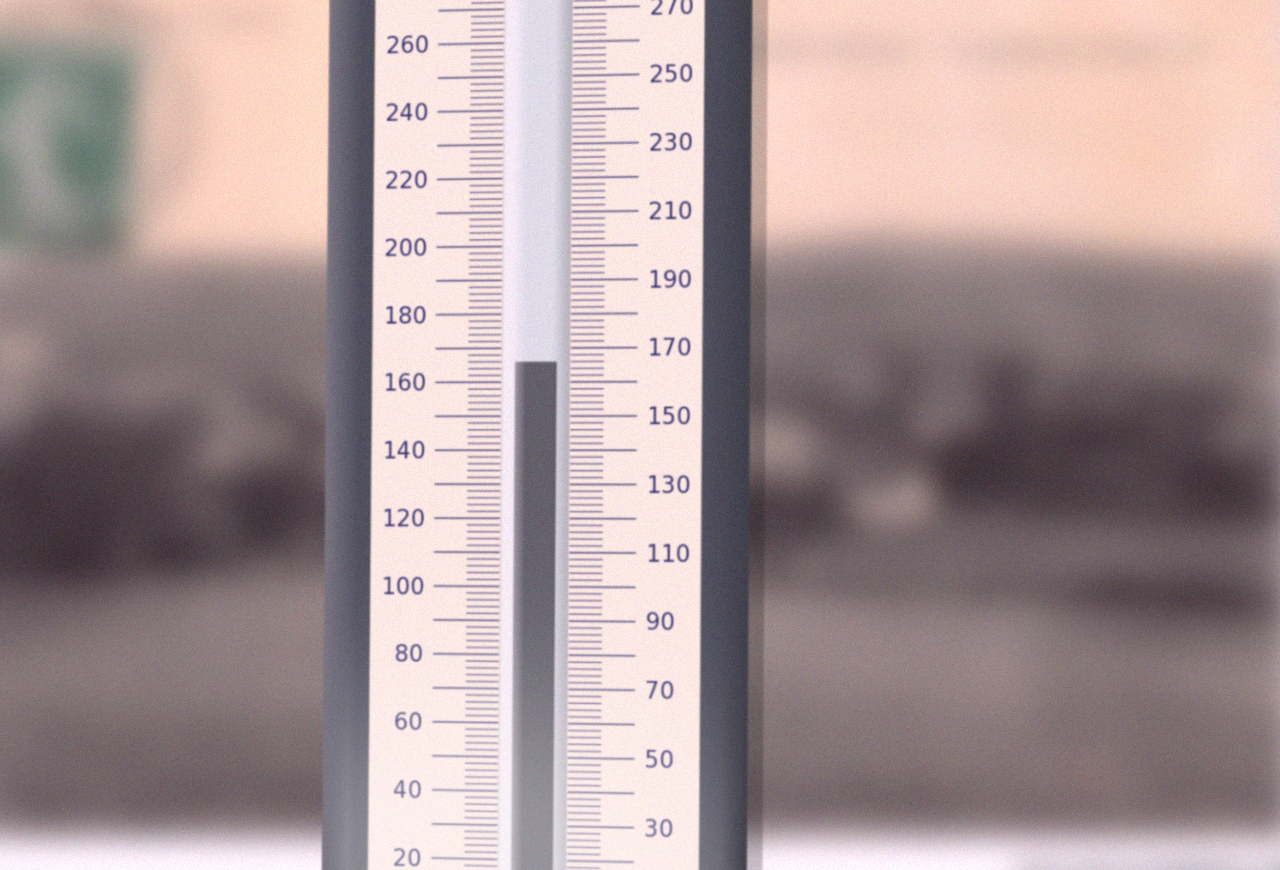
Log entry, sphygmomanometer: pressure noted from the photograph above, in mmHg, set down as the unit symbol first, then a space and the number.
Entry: mmHg 166
